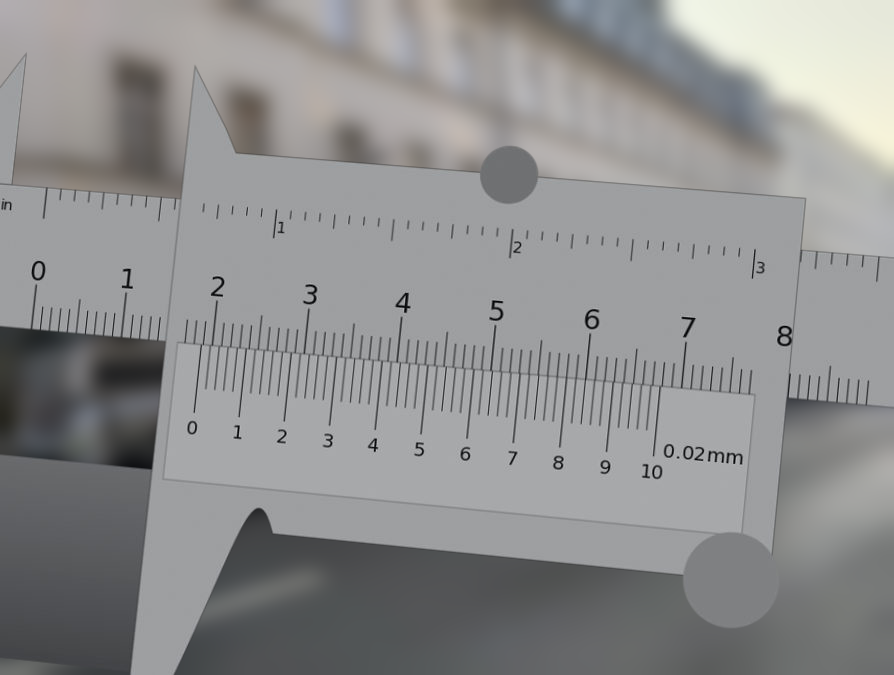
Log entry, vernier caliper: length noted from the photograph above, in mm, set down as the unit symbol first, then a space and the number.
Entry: mm 18.8
